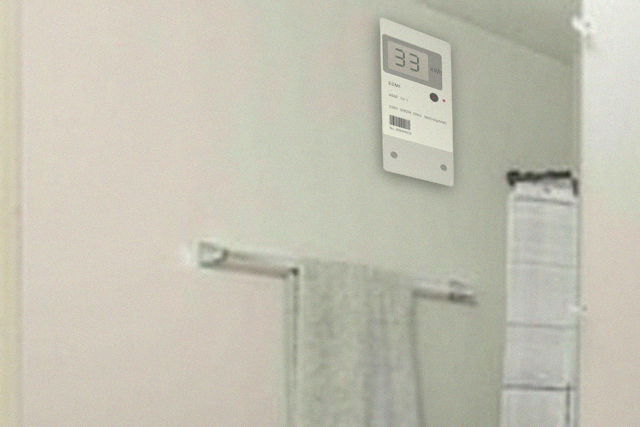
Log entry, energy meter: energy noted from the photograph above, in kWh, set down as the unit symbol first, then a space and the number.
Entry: kWh 33
